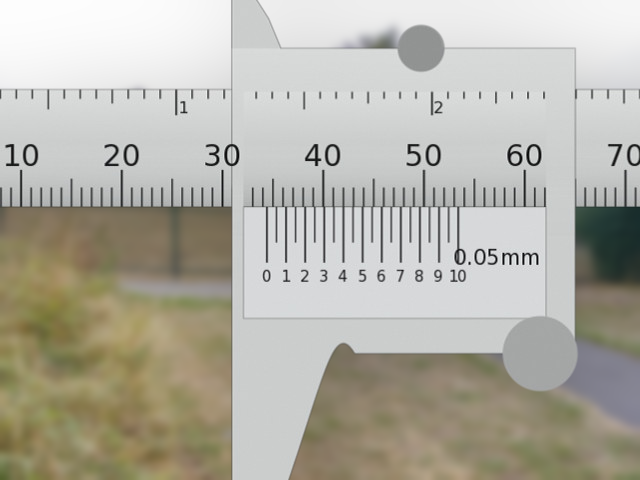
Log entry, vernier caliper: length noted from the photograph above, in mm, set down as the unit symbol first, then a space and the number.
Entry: mm 34.4
